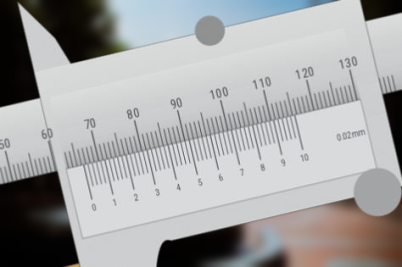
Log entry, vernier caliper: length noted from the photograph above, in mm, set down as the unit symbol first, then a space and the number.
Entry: mm 66.5
